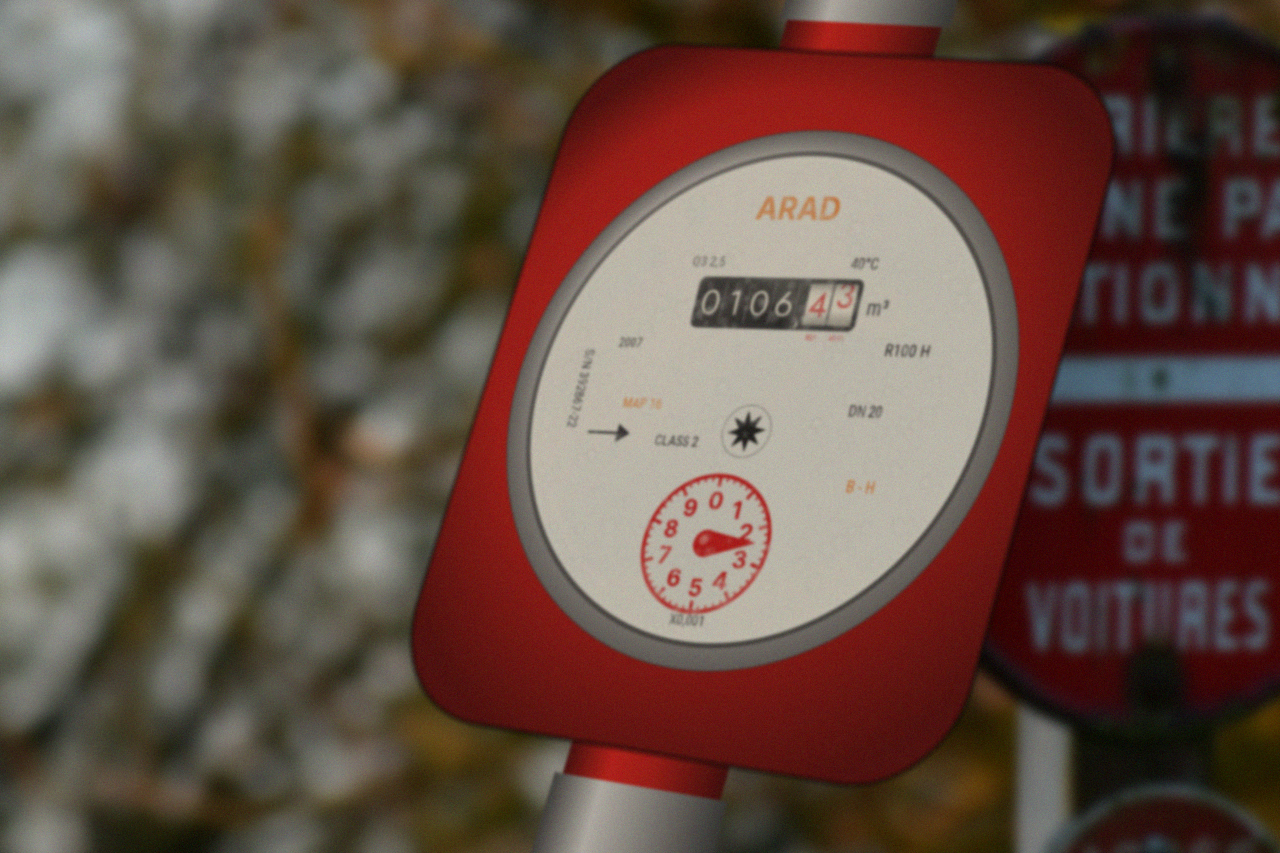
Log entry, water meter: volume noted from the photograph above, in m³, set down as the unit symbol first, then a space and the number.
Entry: m³ 106.432
